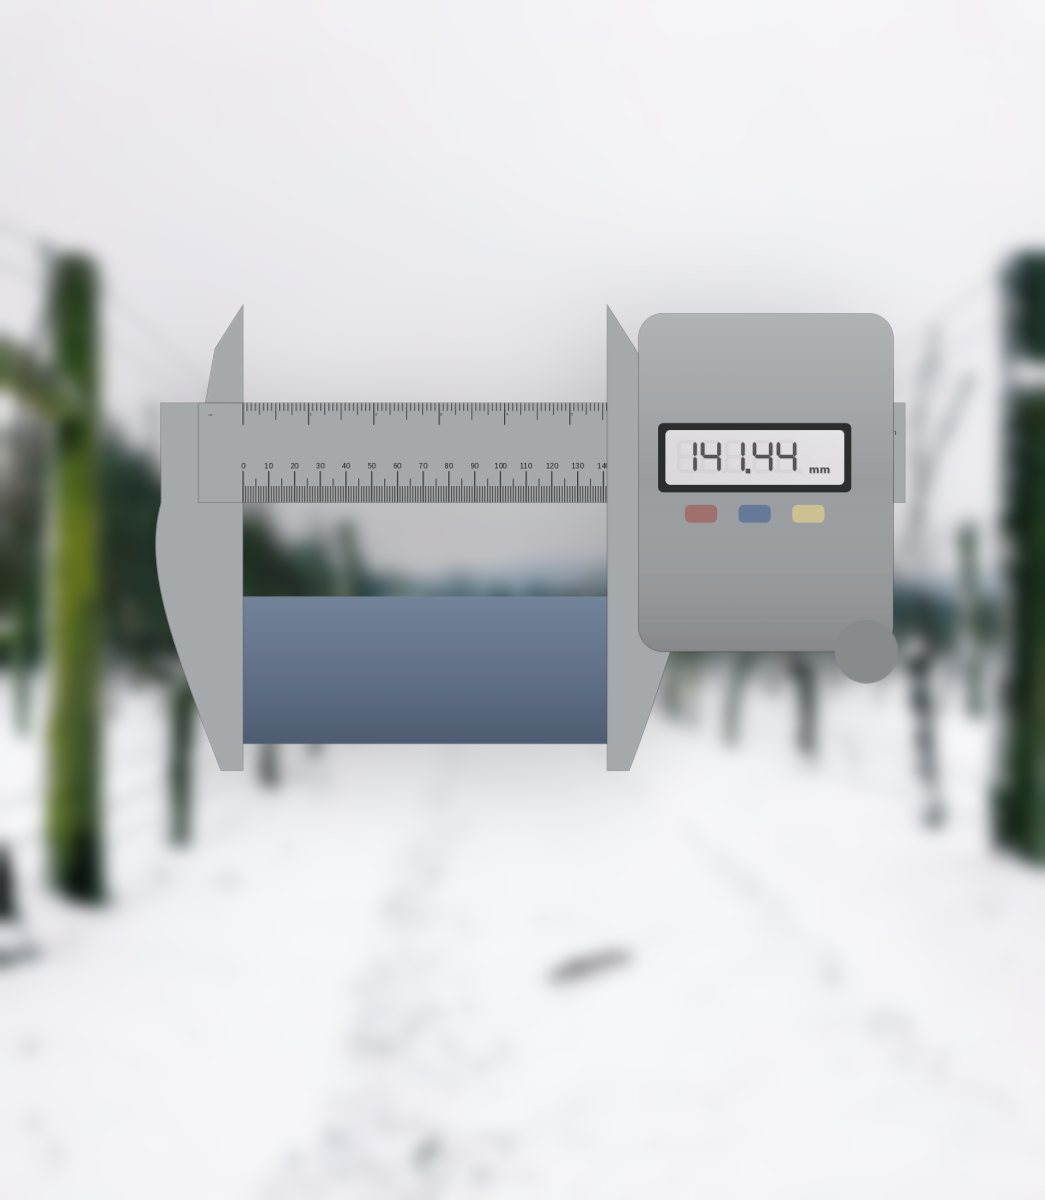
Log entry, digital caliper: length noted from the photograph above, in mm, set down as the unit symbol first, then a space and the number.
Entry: mm 141.44
